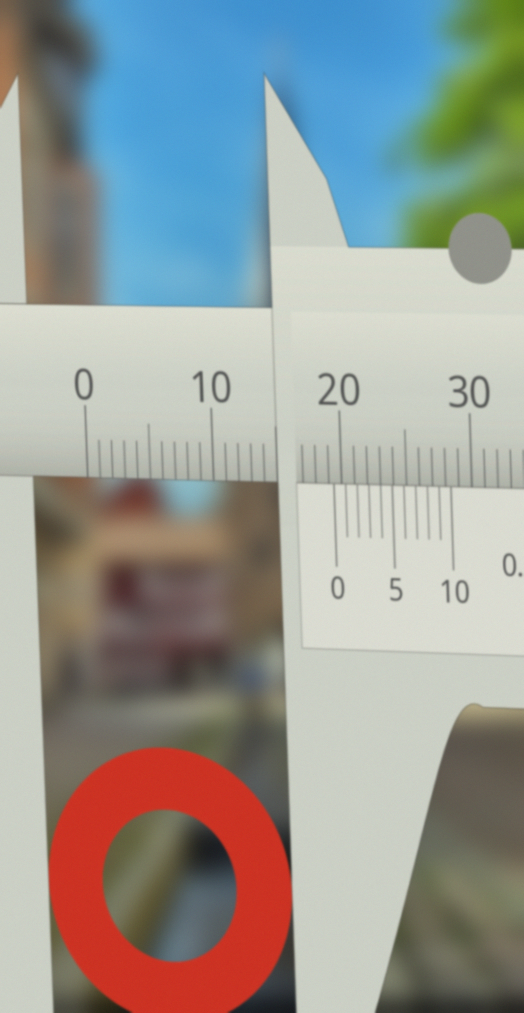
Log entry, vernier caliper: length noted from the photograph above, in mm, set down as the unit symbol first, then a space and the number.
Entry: mm 19.4
